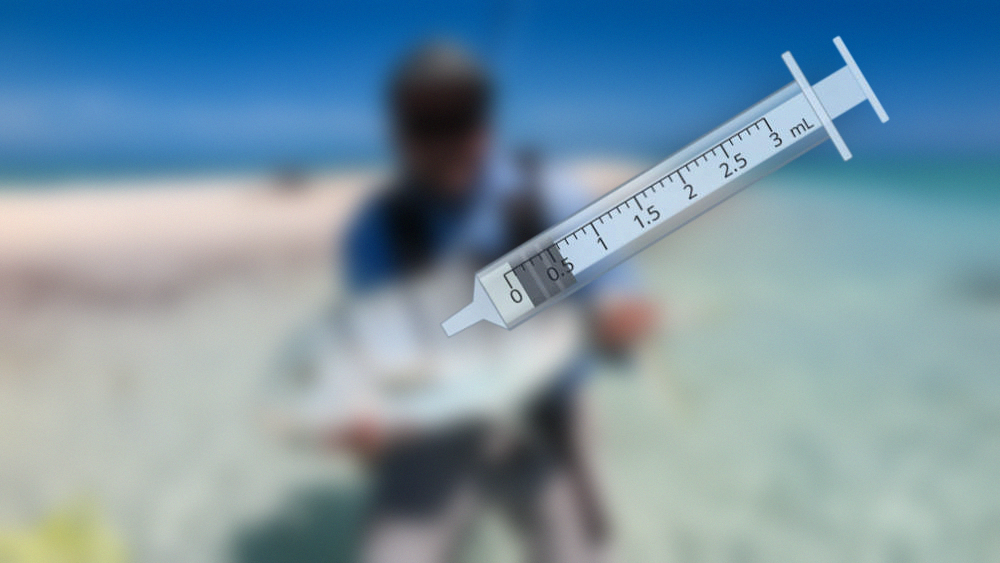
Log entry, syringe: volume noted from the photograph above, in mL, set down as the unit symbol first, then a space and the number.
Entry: mL 0.1
